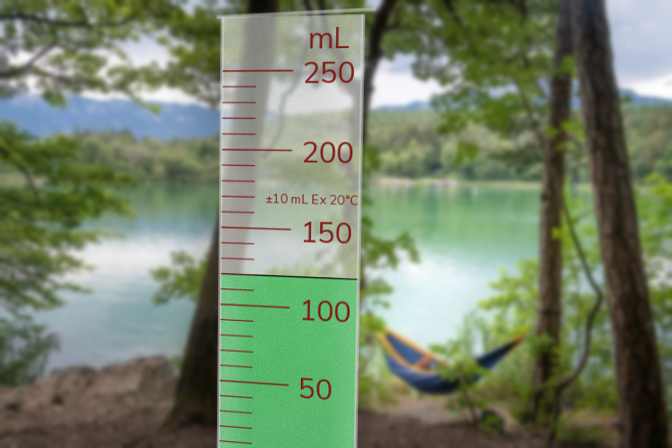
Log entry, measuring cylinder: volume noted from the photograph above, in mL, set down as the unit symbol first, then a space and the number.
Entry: mL 120
